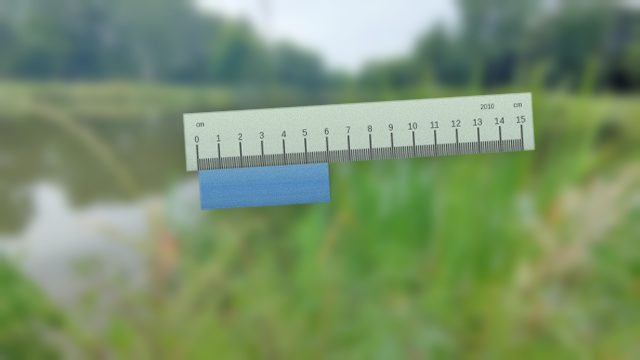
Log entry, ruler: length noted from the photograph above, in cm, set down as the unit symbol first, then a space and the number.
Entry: cm 6
